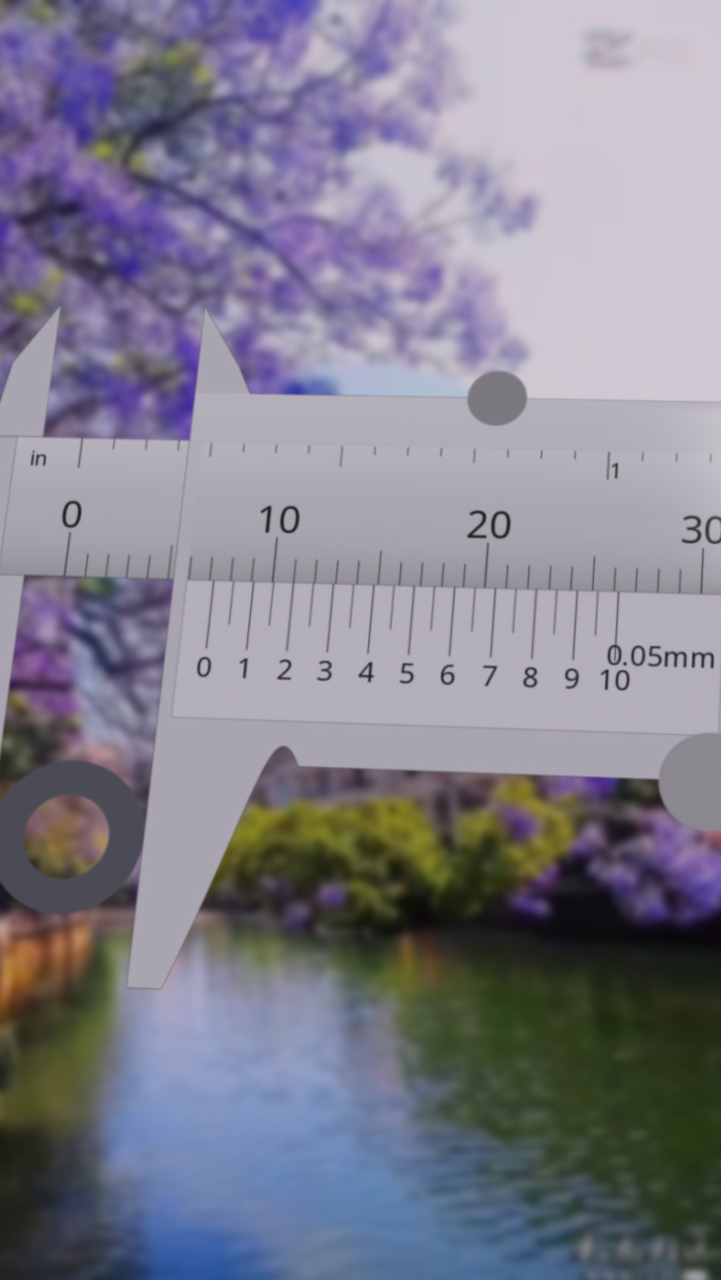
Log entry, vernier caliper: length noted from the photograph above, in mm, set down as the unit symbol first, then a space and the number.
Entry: mm 7.2
